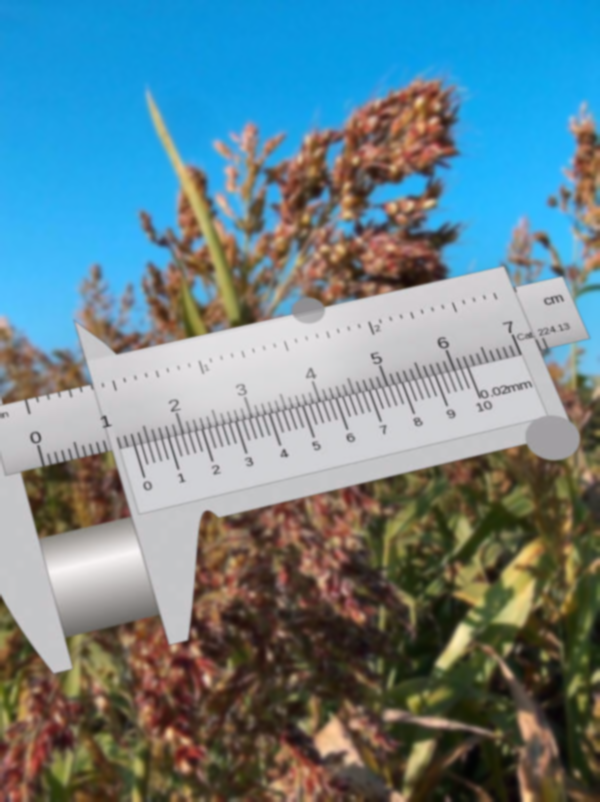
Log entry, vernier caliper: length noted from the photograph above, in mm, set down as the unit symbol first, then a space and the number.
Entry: mm 13.0
